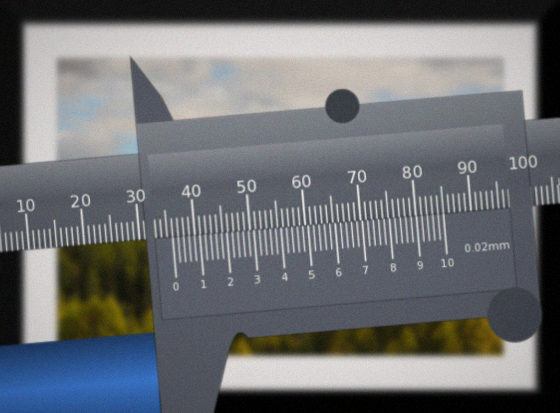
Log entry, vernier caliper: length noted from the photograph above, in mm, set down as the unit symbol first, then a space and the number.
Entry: mm 36.0
